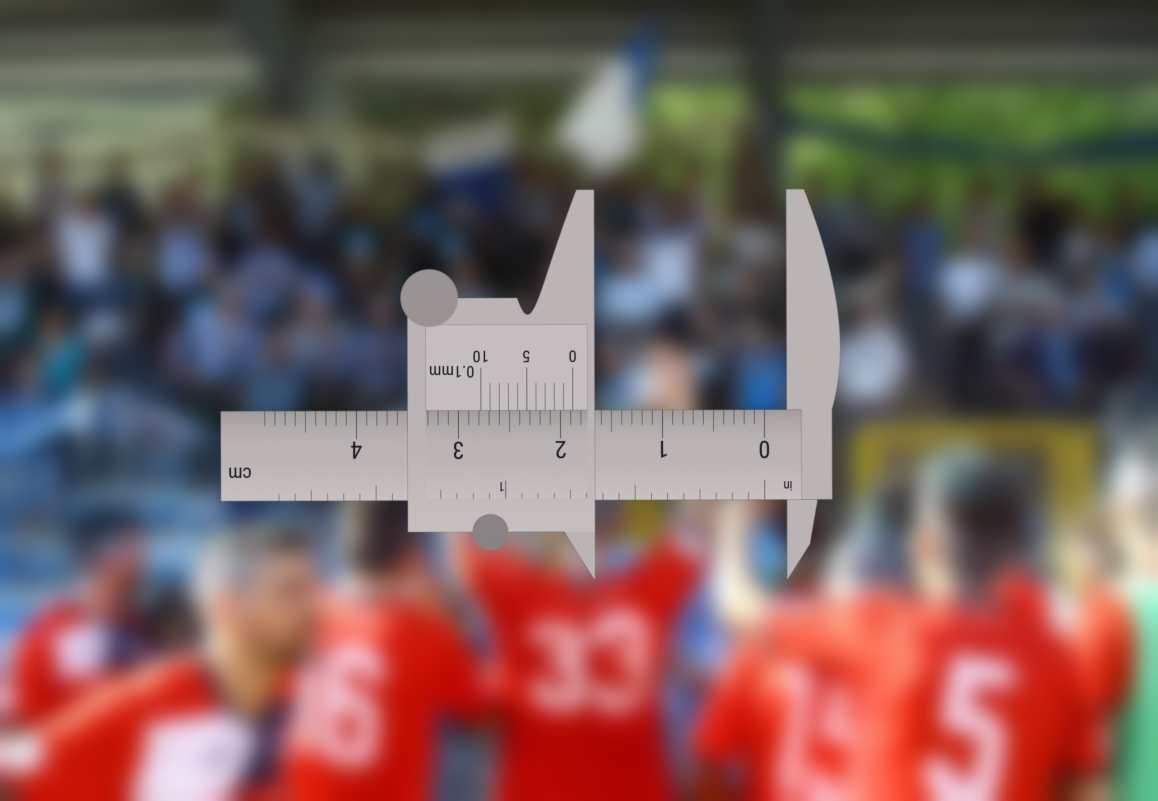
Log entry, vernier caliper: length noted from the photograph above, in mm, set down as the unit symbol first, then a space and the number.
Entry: mm 18.8
